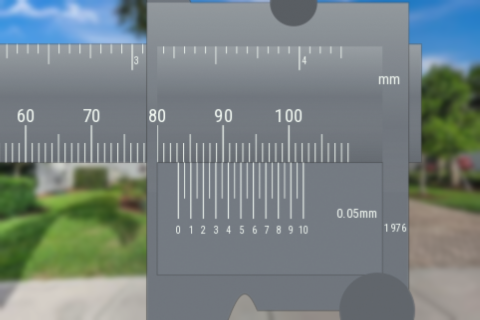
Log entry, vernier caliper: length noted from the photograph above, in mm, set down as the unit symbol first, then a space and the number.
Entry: mm 83.2
